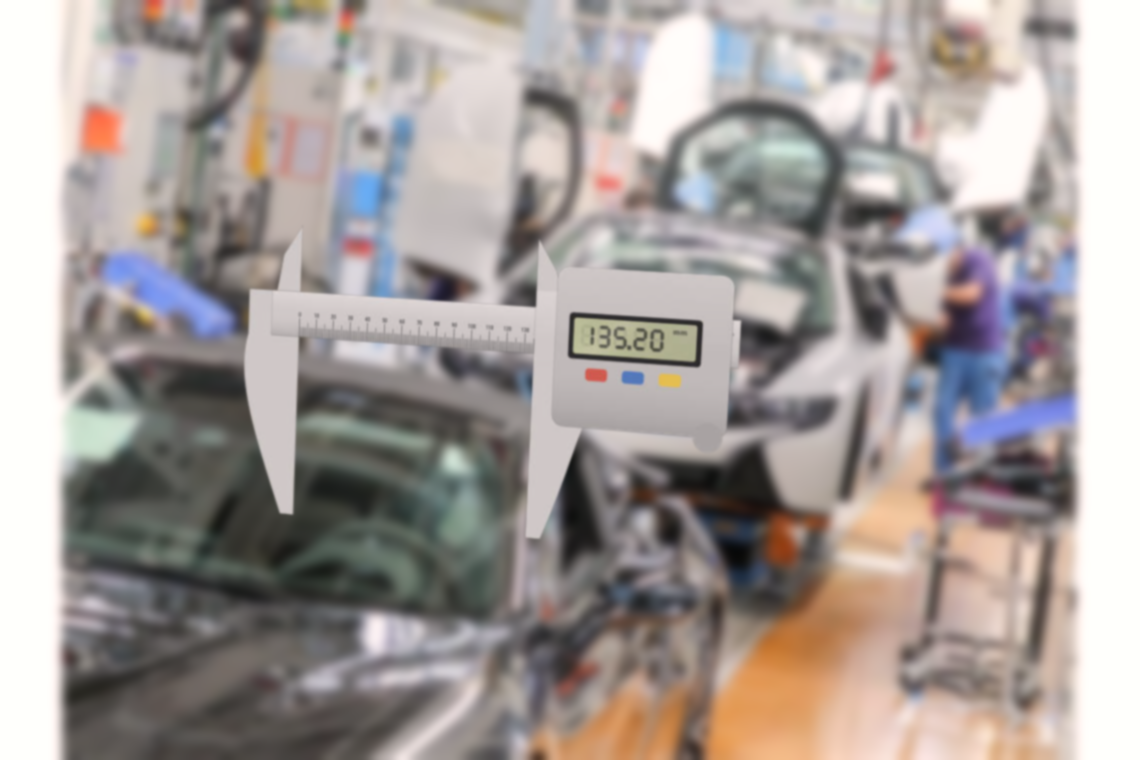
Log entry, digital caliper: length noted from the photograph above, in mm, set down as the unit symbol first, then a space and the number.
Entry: mm 135.20
